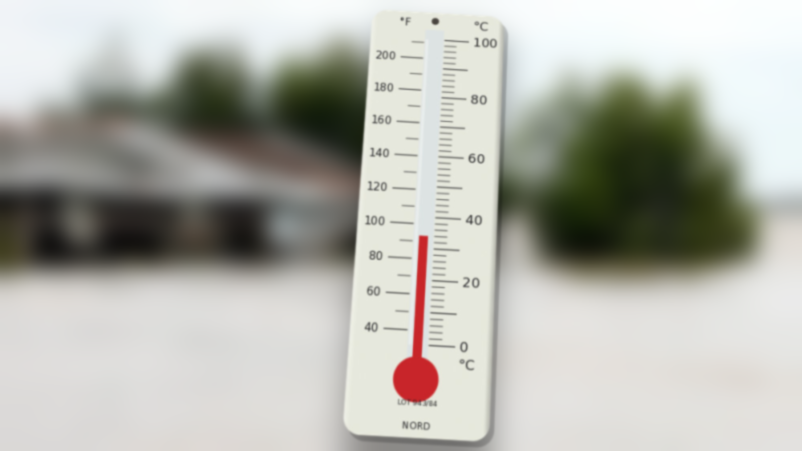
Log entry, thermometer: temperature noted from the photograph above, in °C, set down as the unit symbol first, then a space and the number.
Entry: °C 34
